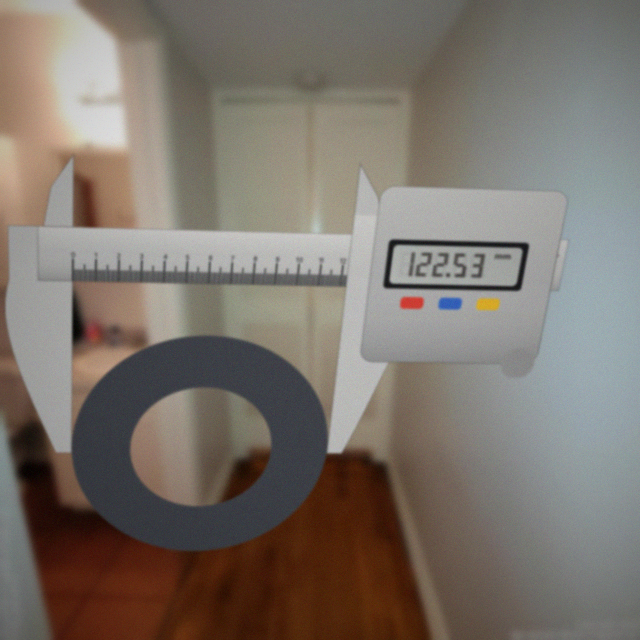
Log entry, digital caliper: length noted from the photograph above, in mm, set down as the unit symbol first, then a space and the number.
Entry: mm 122.53
